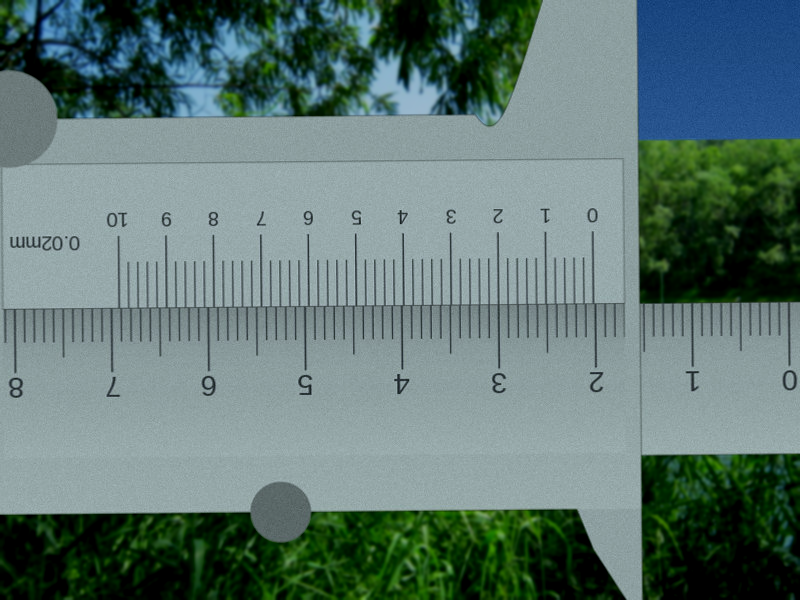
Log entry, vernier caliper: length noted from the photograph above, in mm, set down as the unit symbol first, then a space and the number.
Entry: mm 20.2
